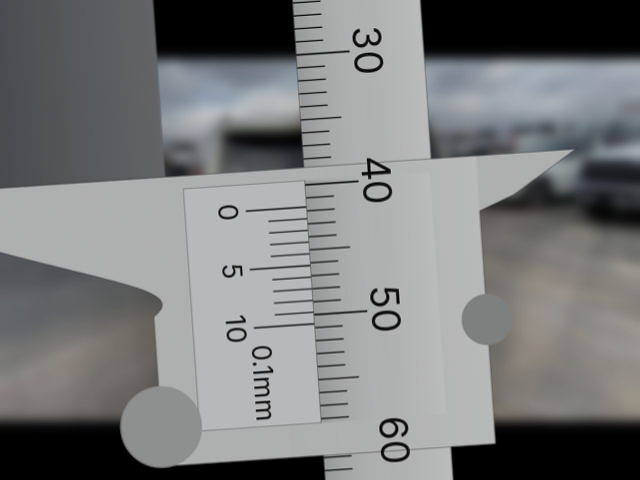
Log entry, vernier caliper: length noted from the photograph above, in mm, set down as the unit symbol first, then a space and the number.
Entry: mm 41.7
